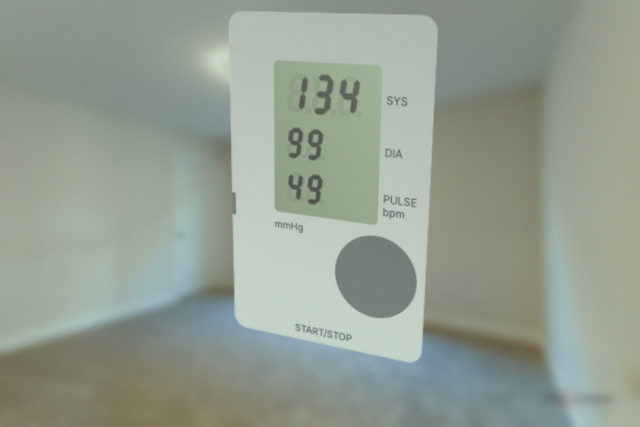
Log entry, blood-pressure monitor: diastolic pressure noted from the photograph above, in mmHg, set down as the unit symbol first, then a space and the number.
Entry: mmHg 99
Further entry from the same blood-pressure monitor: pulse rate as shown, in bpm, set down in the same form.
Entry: bpm 49
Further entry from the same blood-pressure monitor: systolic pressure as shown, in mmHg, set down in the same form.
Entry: mmHg 134
